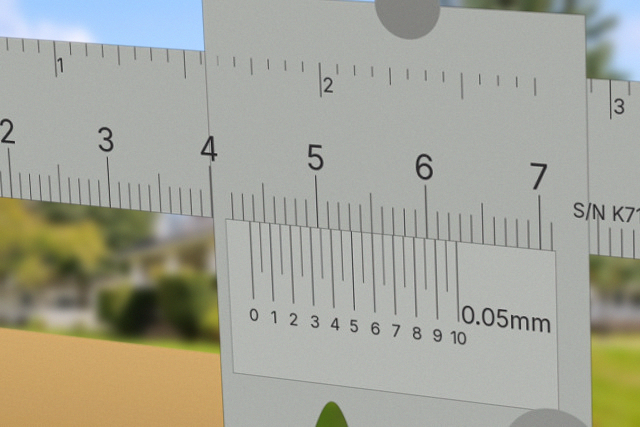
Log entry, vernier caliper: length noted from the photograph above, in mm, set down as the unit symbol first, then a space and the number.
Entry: mm 43.6
